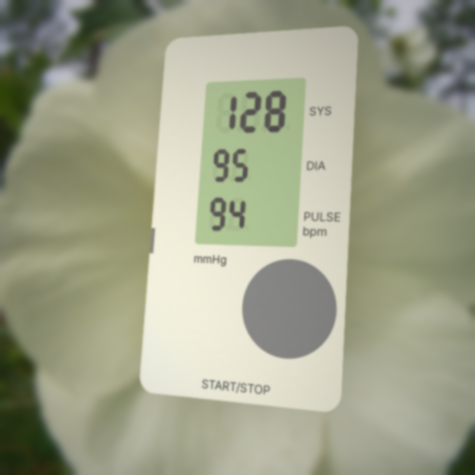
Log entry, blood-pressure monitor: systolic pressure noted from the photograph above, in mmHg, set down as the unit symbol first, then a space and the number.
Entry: mmHg 128
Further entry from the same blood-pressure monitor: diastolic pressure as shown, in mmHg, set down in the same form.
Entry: mmHg 95
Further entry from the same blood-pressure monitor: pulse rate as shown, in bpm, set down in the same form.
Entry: bpm 94
